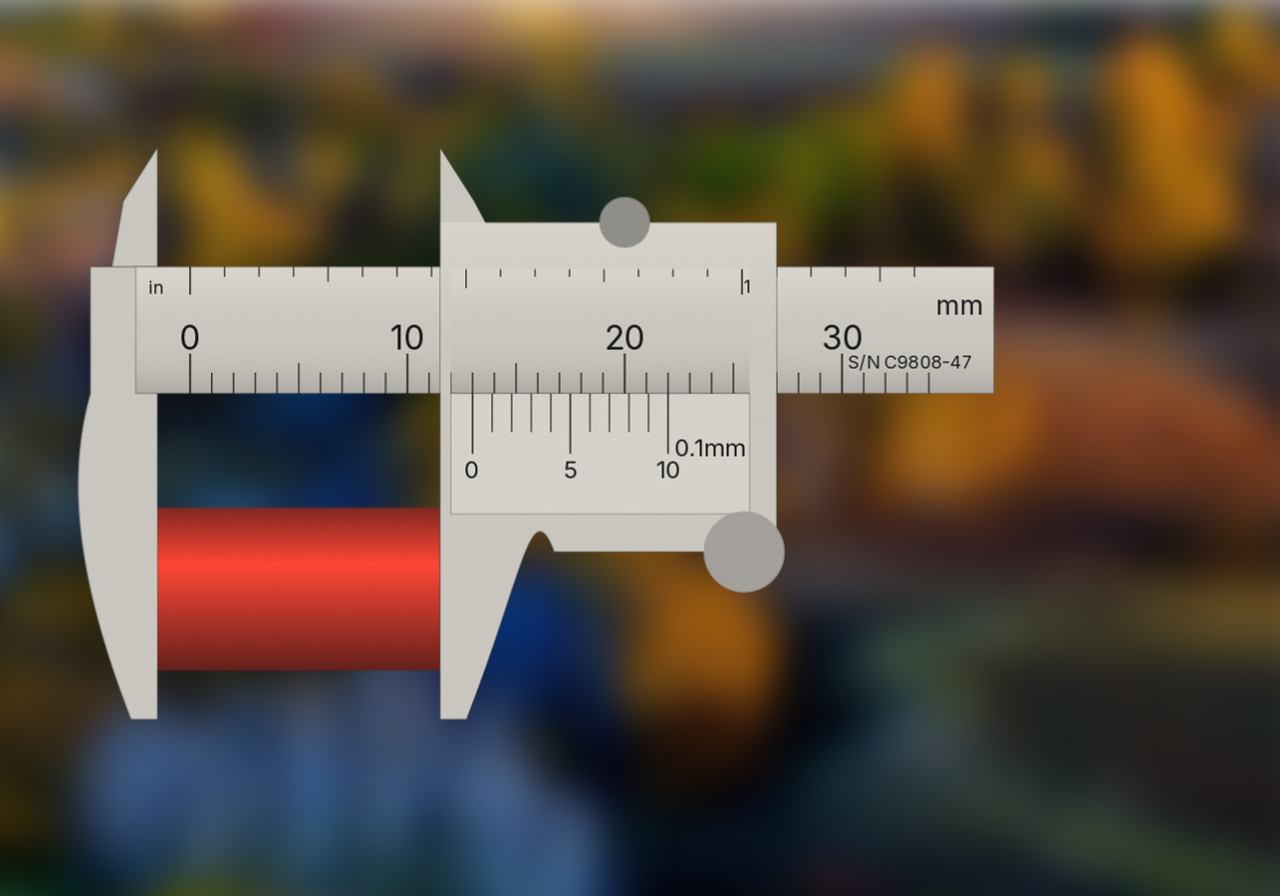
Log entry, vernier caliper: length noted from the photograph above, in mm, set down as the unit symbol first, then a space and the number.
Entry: mm 13.0
